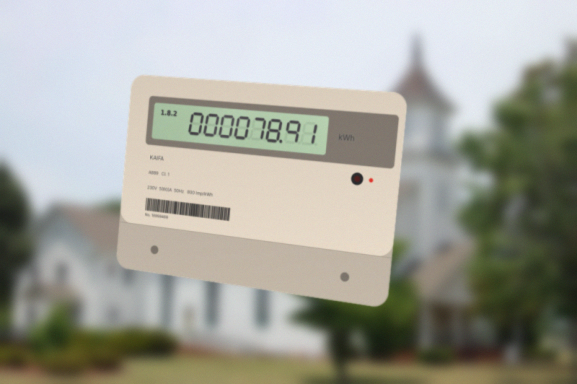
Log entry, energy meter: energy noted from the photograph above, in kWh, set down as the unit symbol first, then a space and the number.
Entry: kWh 78.91
